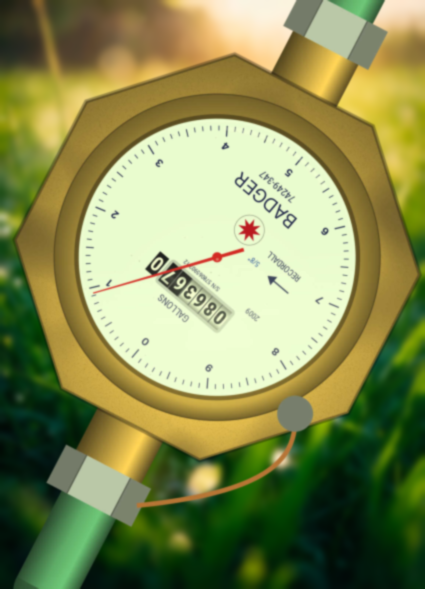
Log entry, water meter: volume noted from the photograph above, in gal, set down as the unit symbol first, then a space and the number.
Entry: gal 863670.9
